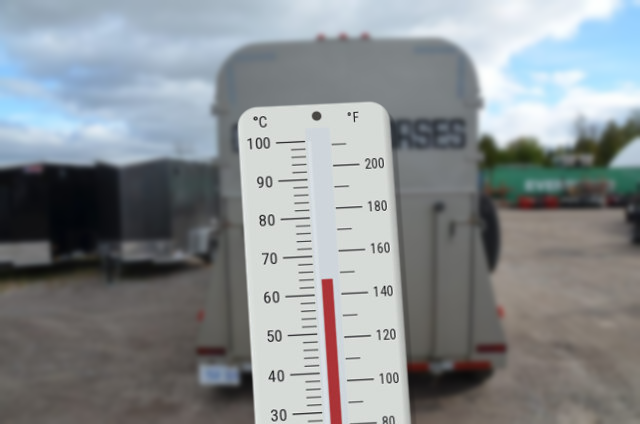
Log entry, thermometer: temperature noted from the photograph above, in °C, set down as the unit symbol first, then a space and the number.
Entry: °C 64
